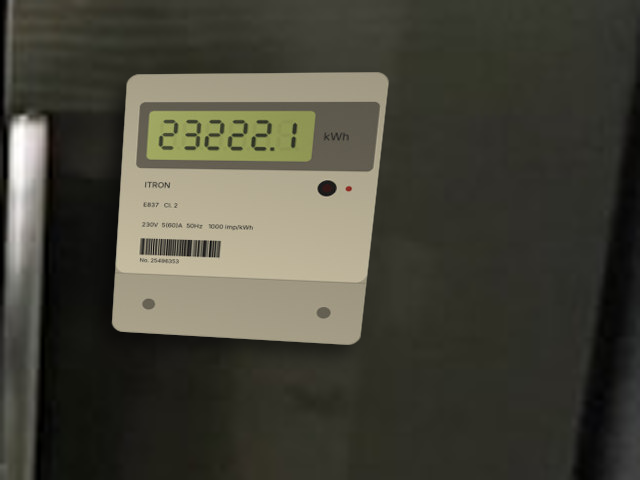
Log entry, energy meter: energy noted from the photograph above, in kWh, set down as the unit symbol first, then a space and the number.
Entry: kWh 23222.1
